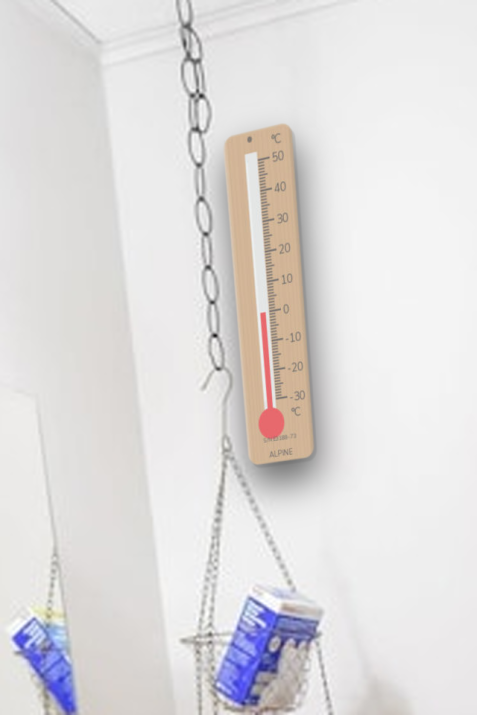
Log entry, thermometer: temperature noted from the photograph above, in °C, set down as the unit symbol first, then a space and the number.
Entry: °C 0
